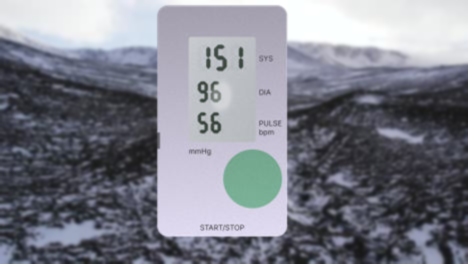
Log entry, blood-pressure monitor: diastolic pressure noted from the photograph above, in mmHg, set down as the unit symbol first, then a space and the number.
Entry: mmHg 96
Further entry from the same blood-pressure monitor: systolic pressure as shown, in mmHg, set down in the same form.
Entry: mmHg 151
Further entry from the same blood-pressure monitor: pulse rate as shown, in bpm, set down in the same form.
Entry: bpm 56
